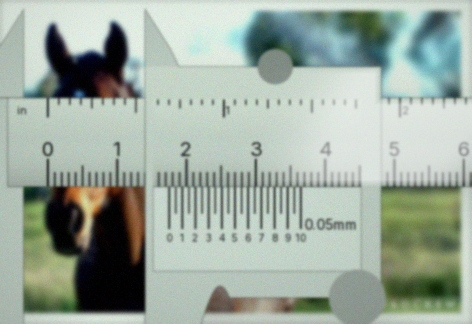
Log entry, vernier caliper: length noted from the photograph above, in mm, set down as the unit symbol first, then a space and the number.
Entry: mm 17.5
